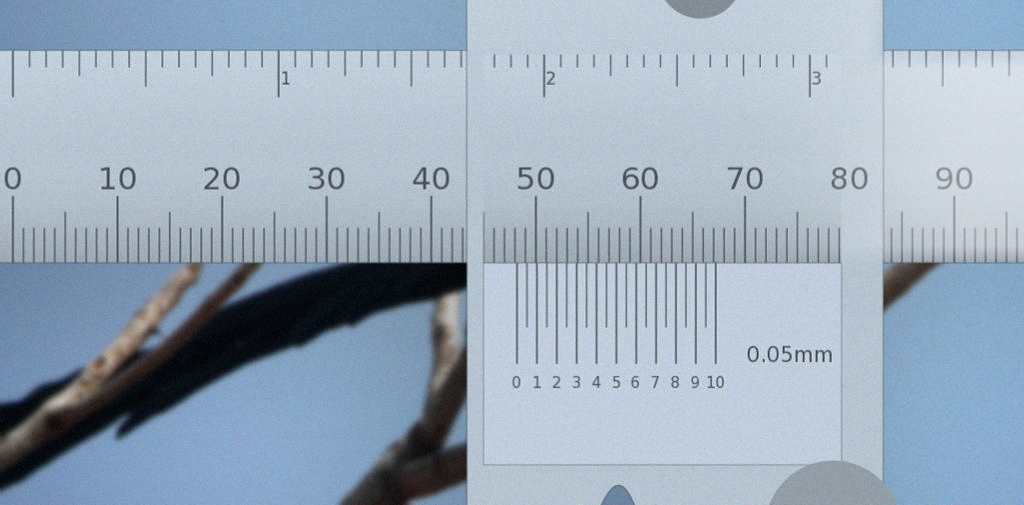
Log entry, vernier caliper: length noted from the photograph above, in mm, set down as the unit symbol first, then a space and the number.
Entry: mm 48.2
